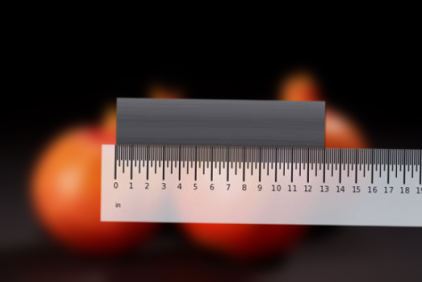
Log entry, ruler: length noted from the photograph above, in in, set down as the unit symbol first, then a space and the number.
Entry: in 13
